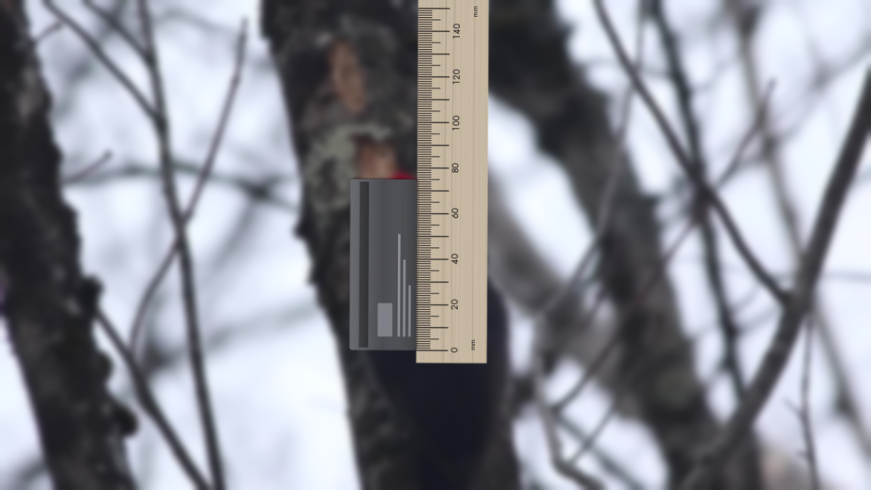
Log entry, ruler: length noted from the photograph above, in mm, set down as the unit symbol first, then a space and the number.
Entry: mm 75
